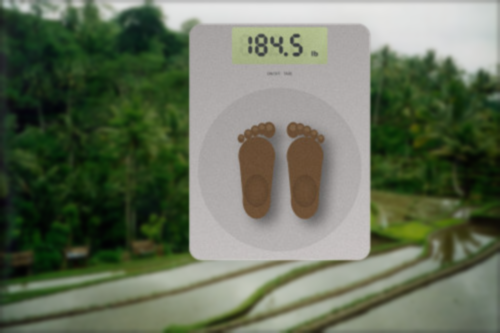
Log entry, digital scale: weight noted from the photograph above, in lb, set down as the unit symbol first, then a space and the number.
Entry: lb 184.5
